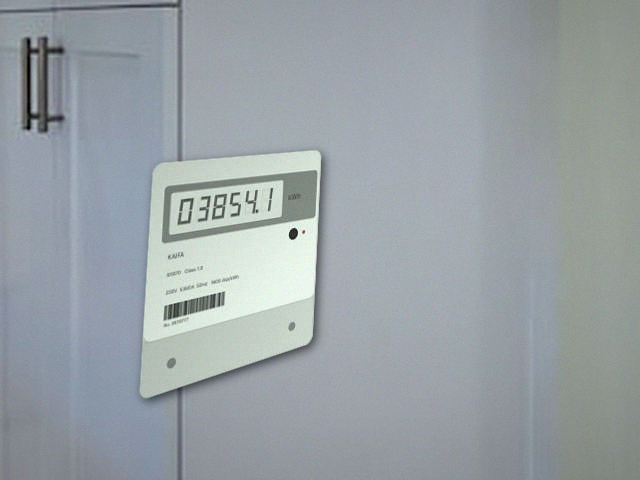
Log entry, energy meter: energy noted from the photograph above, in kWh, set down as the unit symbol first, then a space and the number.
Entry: kWh 3854.1
